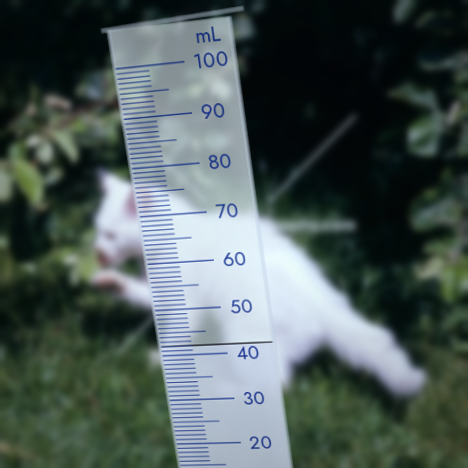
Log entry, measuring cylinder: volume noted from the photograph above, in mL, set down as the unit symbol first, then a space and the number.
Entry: mL 42
